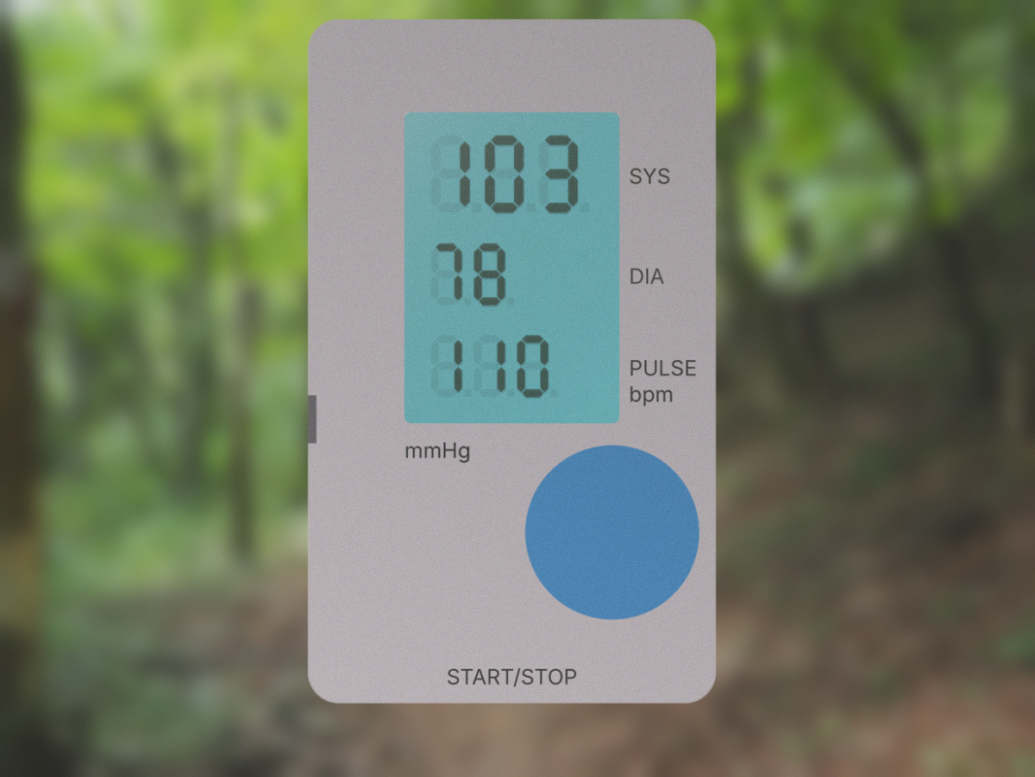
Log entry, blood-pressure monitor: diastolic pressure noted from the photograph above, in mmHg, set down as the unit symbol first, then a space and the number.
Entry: mmHg 78
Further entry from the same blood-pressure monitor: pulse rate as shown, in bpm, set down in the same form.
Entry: bpm 110
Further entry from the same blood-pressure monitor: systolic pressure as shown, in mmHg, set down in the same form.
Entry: mmHg 103
